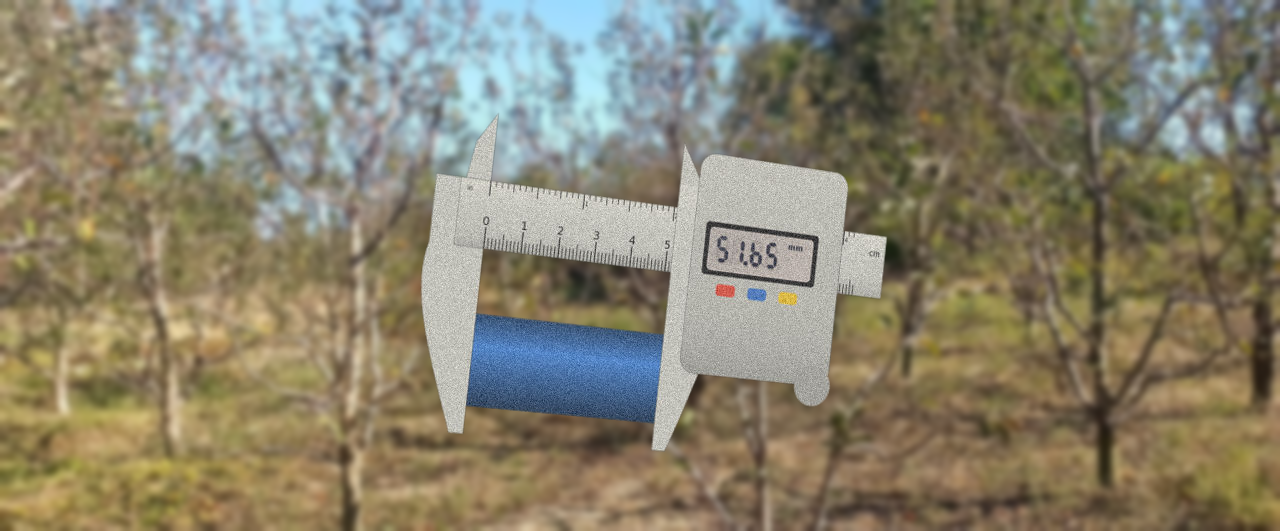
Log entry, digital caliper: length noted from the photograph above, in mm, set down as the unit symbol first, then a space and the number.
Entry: mm 51.65
